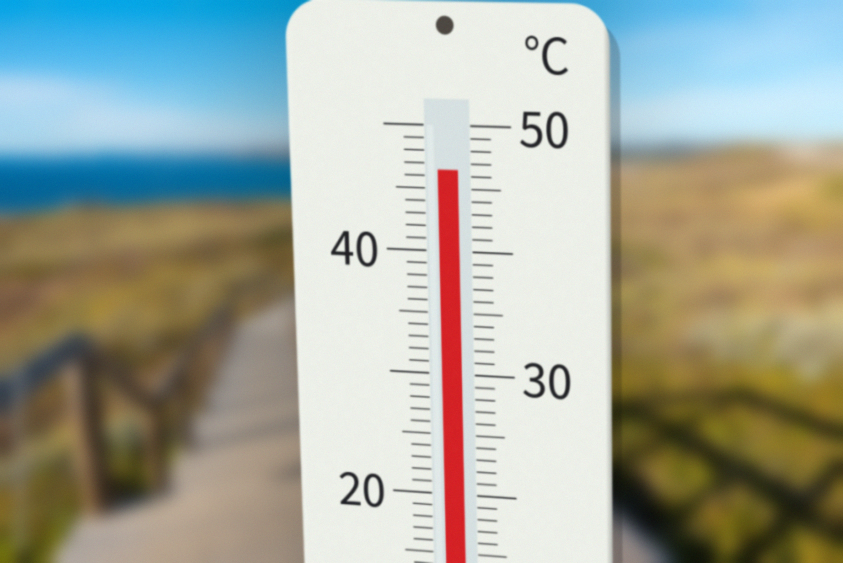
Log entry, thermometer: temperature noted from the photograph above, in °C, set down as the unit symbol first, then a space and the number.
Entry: °C 46.5
